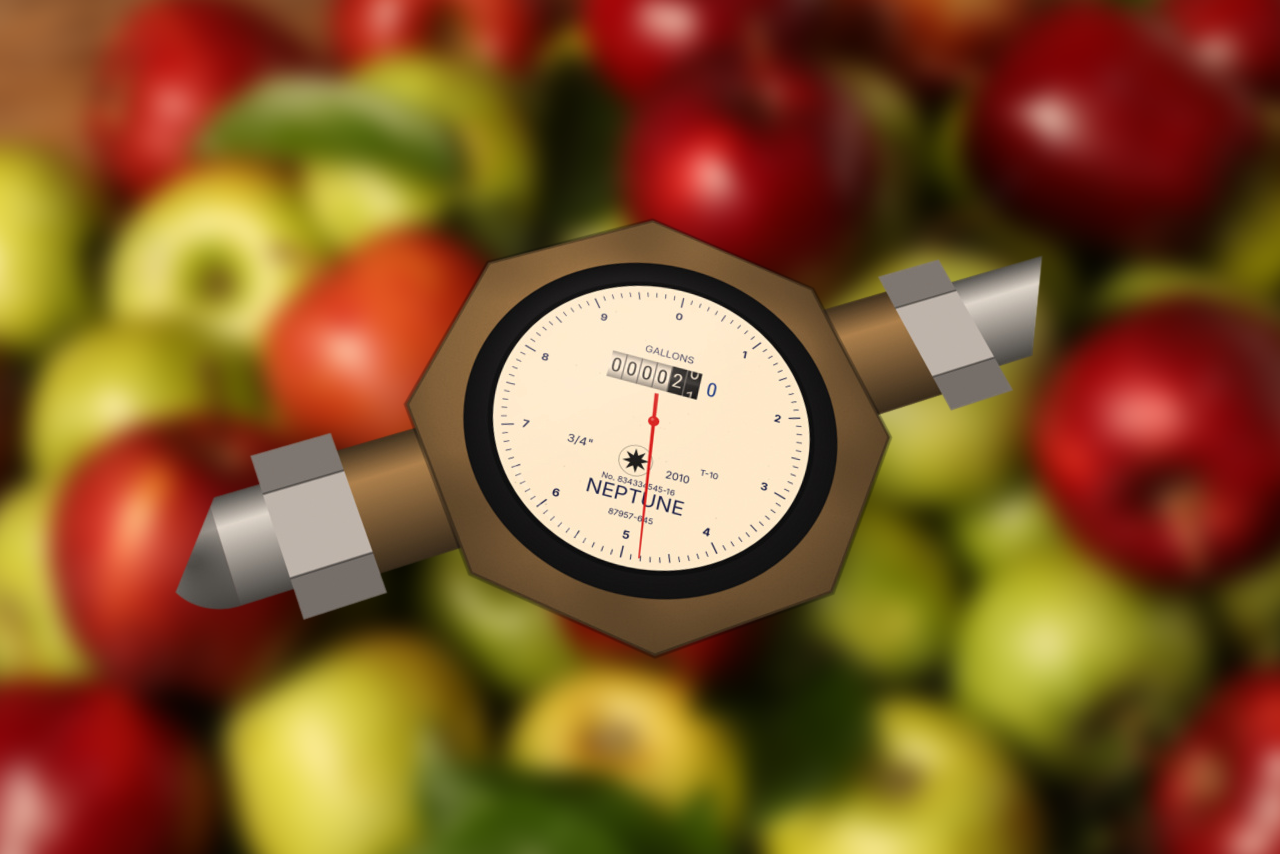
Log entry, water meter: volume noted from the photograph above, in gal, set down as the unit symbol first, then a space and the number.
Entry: gal 204.8
